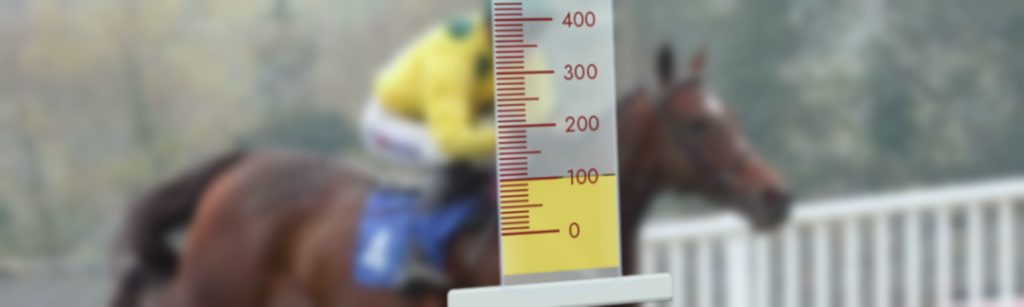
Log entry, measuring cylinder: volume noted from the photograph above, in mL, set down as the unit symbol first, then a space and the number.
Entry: mL 100
